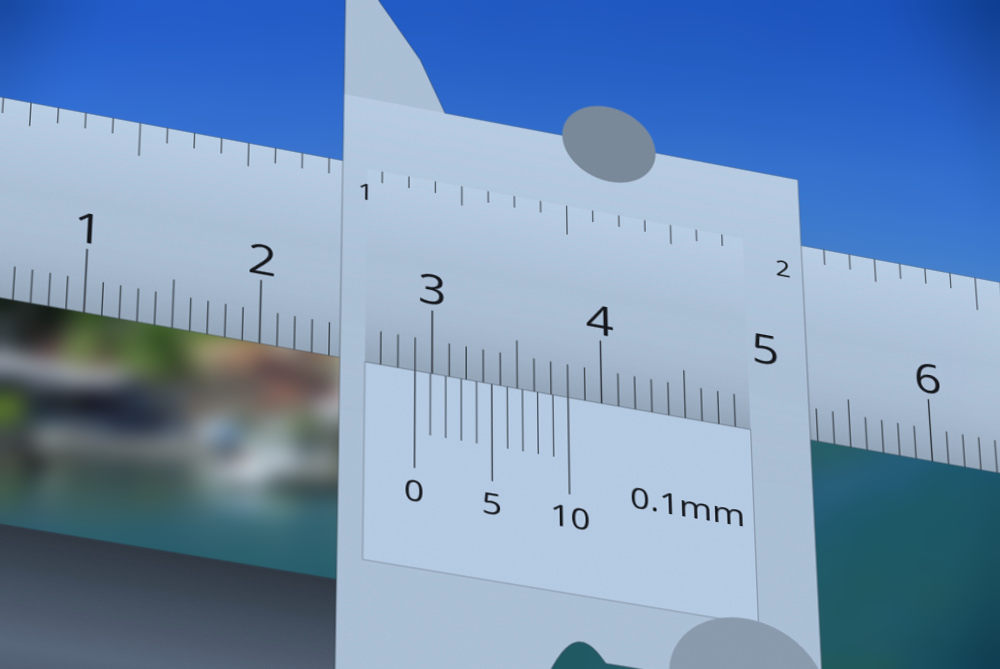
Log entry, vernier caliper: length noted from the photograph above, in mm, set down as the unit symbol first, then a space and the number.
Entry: mm 29.0
